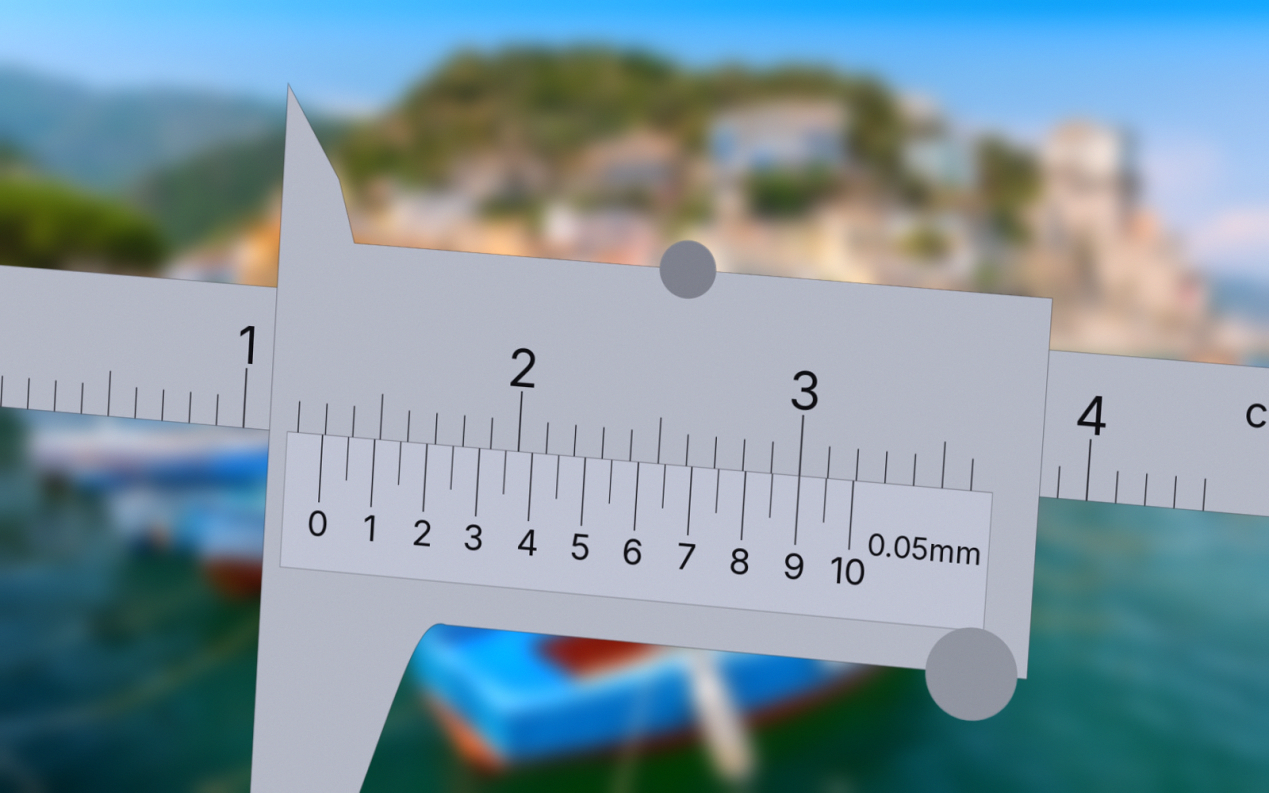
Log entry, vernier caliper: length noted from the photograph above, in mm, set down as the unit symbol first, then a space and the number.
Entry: mm 12.90
